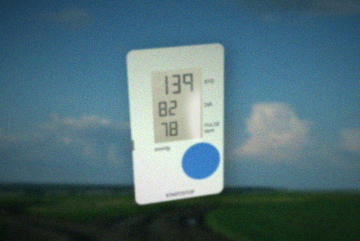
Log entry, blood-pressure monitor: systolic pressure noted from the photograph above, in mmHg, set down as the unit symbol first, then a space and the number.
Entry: mmHg 139
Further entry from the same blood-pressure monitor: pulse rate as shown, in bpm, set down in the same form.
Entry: bpm 78
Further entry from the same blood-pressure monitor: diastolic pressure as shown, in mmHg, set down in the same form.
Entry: mmHg 82
